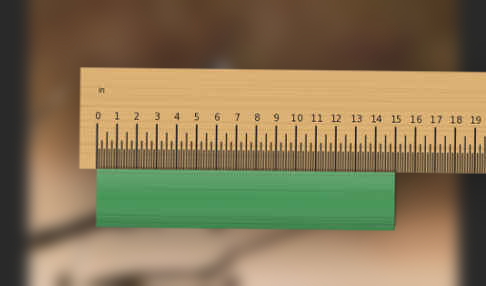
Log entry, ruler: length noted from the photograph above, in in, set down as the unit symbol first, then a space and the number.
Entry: in 15
